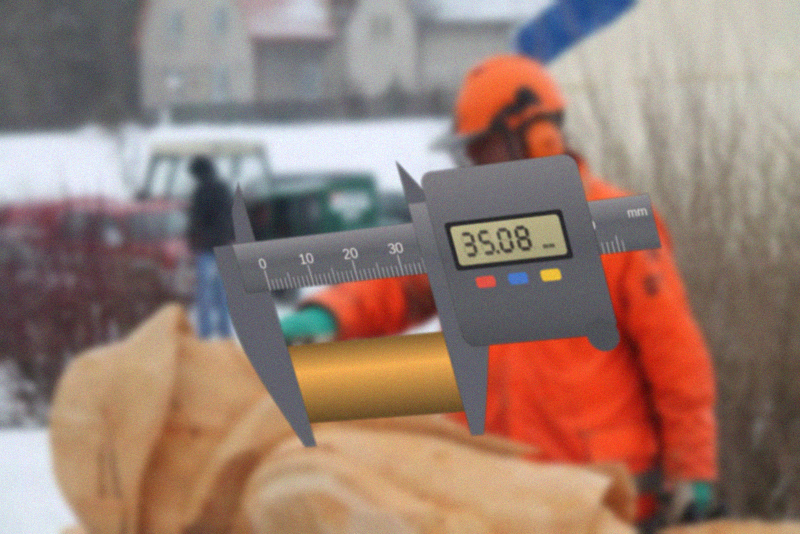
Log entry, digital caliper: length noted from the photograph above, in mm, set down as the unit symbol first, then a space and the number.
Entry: mm 35.08
